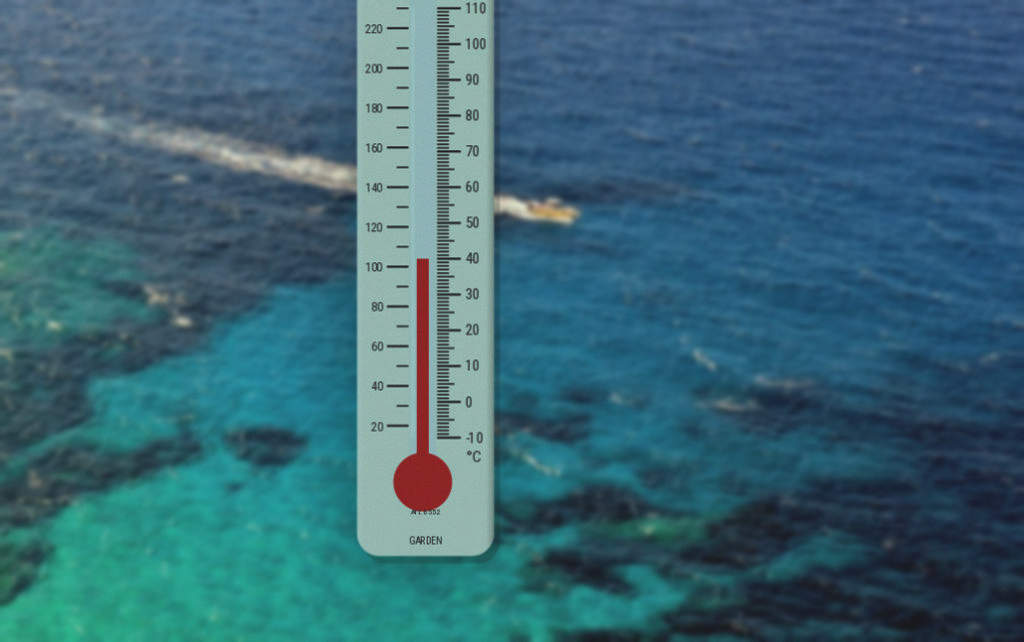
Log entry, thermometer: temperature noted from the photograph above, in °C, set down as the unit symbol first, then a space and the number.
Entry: °C 40
